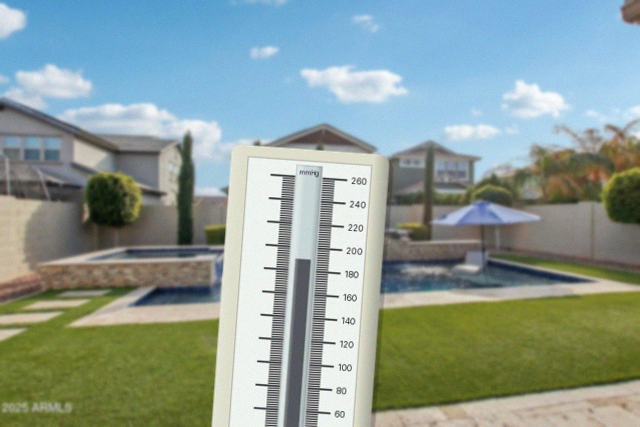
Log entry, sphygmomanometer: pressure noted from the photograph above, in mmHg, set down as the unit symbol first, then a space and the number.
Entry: mmHg 190
